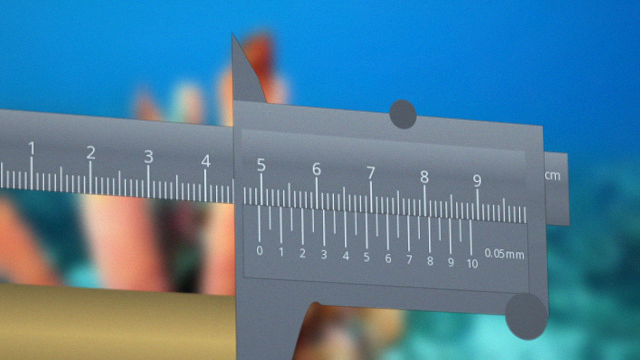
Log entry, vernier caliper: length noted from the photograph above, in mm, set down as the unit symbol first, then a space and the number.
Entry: mm 49.5
